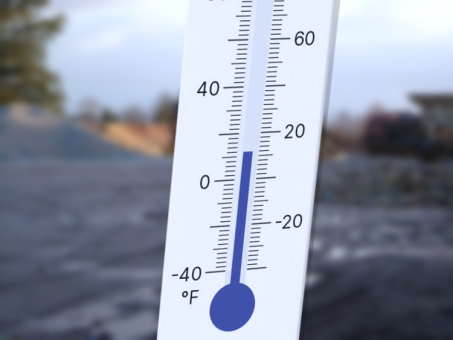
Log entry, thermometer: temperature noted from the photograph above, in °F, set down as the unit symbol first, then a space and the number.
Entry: °F 12
